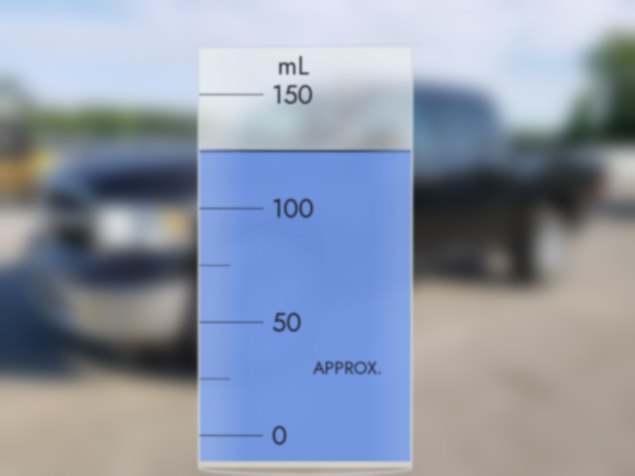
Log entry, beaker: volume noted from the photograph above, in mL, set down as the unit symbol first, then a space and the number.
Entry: mL 125
